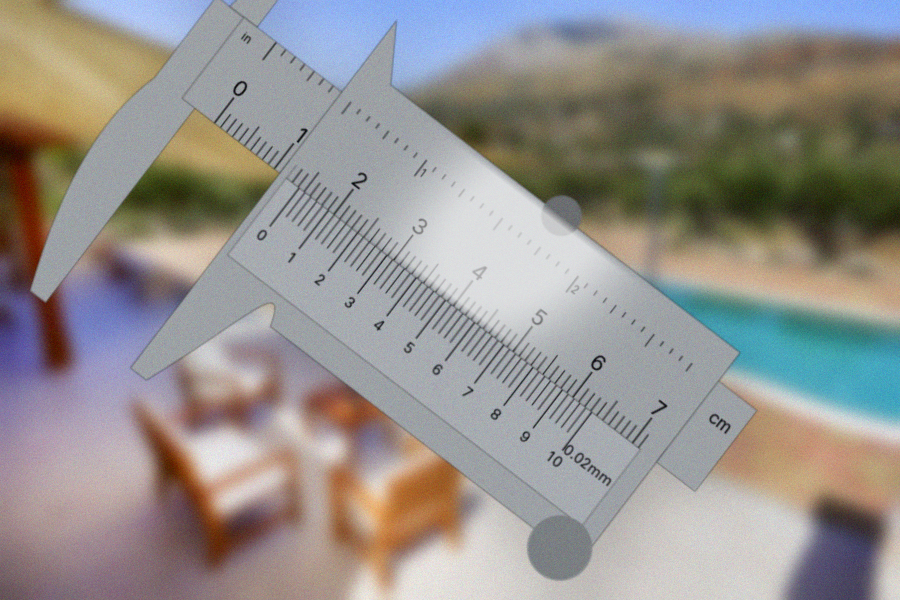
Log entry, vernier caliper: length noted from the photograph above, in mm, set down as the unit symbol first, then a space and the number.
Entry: mm 14.2
